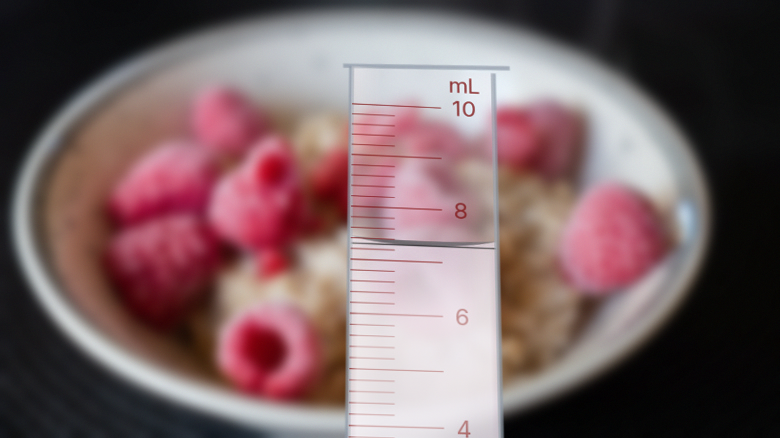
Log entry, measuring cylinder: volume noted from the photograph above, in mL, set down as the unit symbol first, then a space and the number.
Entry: mL 7.3
